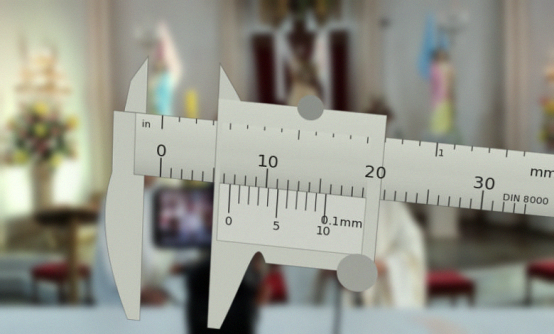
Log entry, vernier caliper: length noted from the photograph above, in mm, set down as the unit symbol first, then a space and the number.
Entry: mm 6.6
